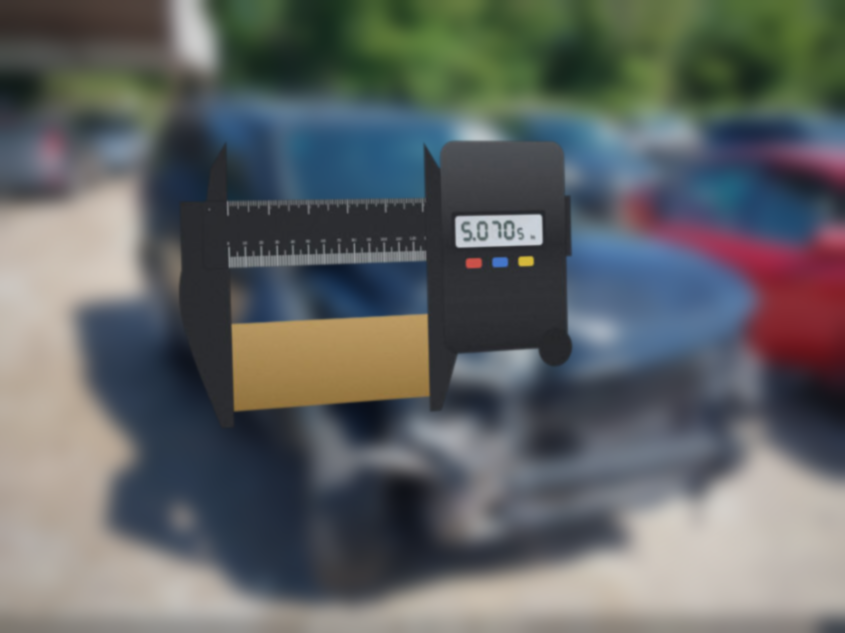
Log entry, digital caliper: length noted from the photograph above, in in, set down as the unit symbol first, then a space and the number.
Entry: in 5.0705
